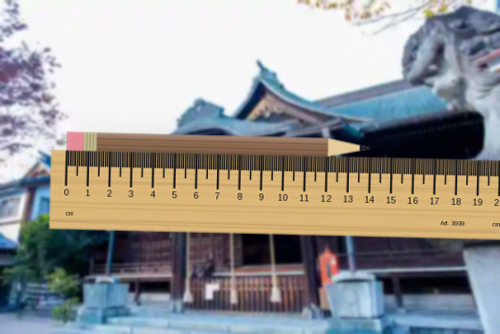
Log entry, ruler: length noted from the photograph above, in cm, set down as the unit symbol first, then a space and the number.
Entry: cm 14
